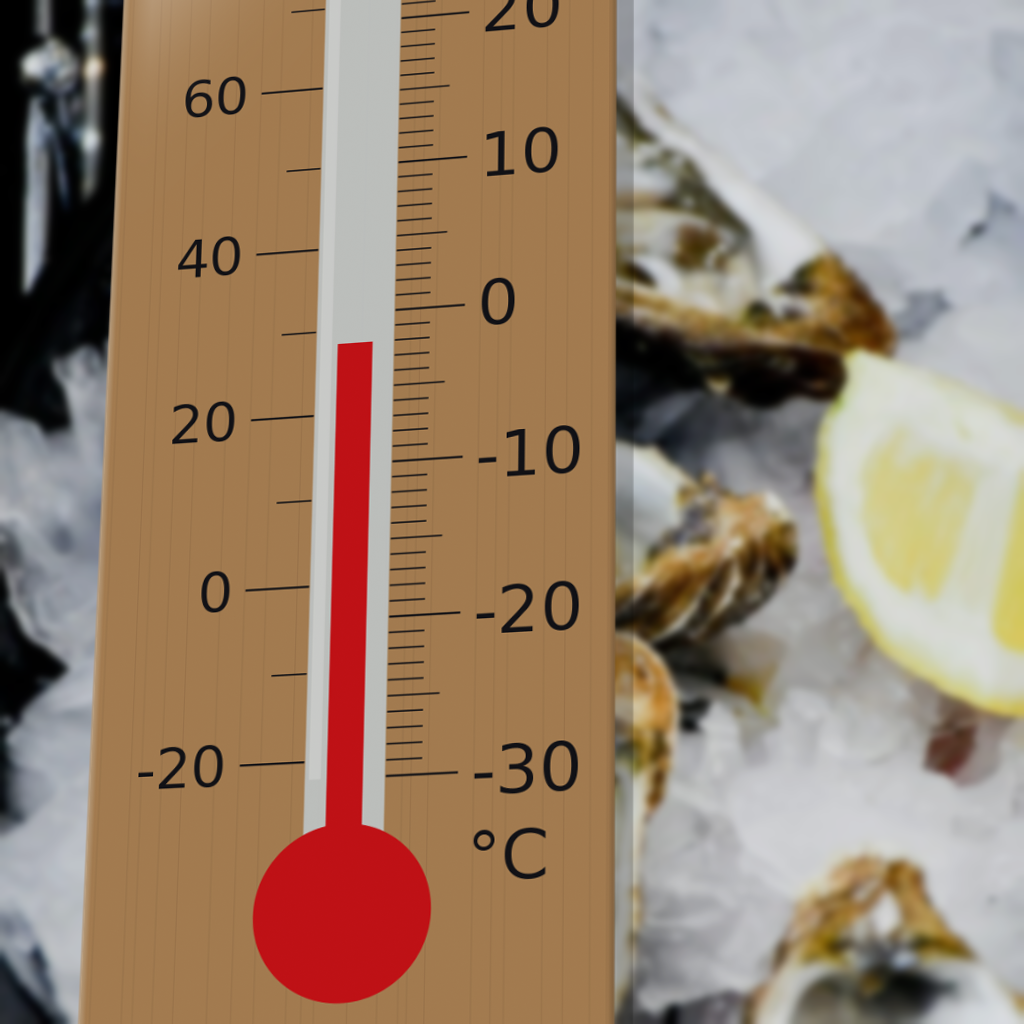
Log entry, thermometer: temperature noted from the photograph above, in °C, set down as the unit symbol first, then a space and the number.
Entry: °C -2
